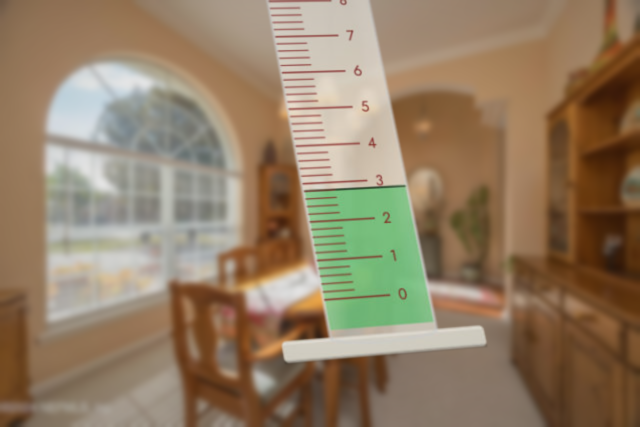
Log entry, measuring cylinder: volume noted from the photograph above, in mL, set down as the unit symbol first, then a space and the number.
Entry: mL 2.8
